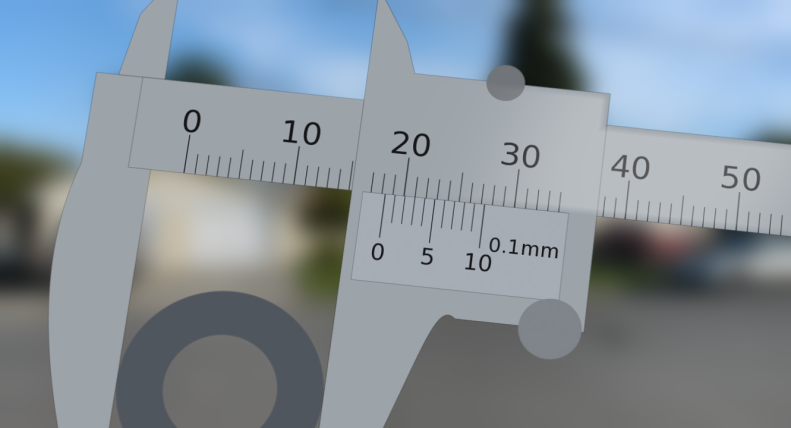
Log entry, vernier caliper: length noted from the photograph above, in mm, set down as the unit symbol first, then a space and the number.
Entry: mm 18.3
